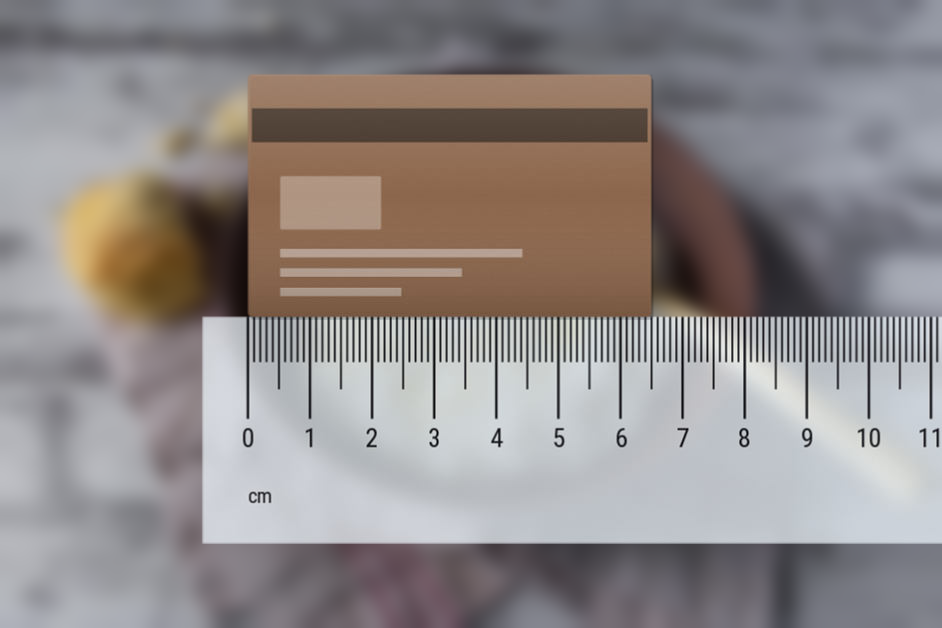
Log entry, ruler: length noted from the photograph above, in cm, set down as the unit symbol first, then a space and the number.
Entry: cm 6.5
